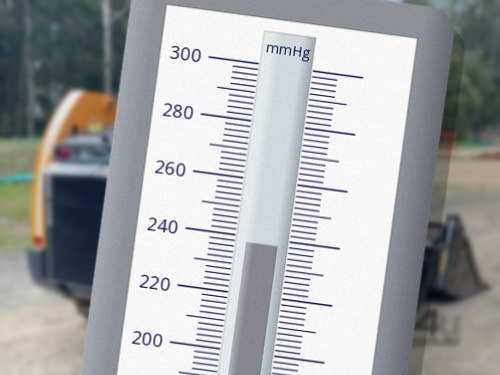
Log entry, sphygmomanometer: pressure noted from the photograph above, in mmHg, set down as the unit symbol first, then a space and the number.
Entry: mmHg 238
